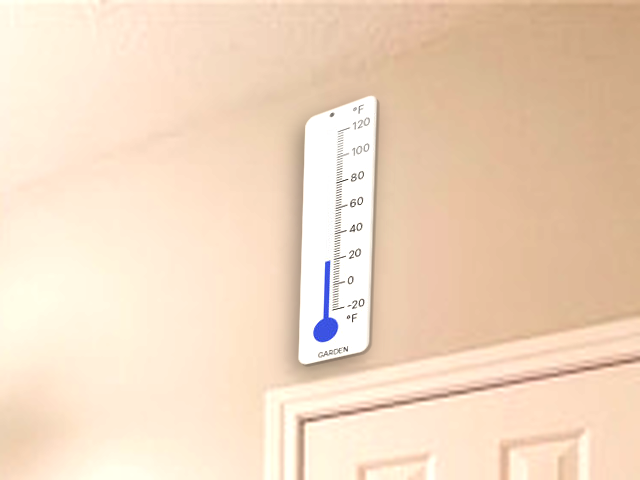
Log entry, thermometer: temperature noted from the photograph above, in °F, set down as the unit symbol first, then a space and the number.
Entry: °F 20
